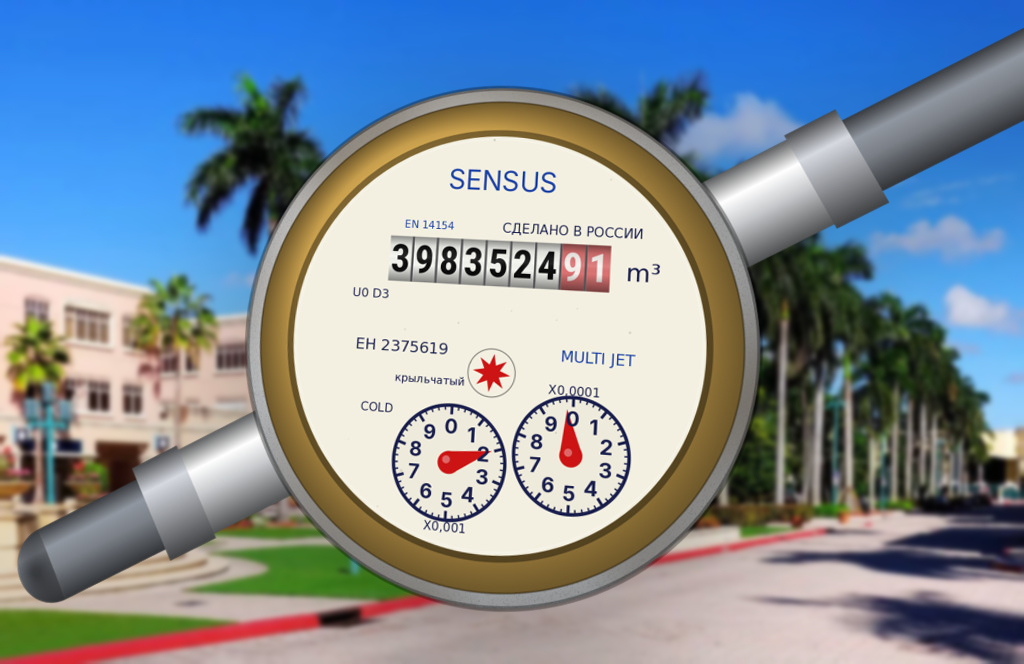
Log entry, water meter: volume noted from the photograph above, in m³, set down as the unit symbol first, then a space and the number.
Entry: m³ 3983524.9119
